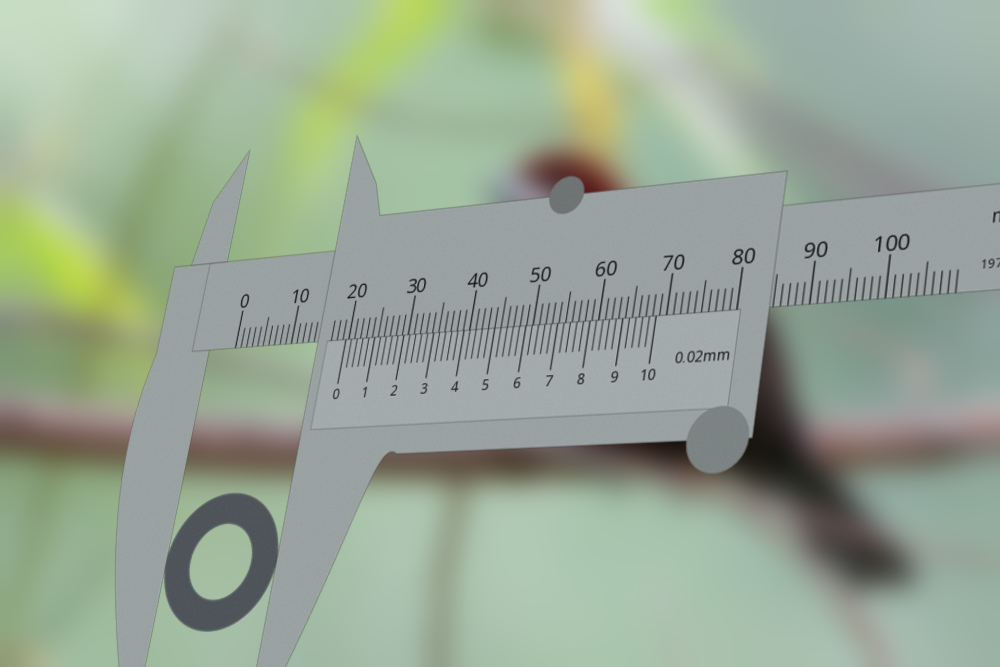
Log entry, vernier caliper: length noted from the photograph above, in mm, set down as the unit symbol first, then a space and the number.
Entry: mm 19.5
